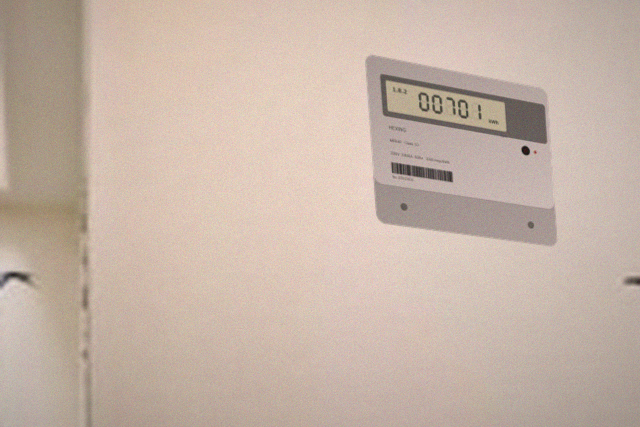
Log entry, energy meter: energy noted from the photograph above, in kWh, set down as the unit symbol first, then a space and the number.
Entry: kWh 701
